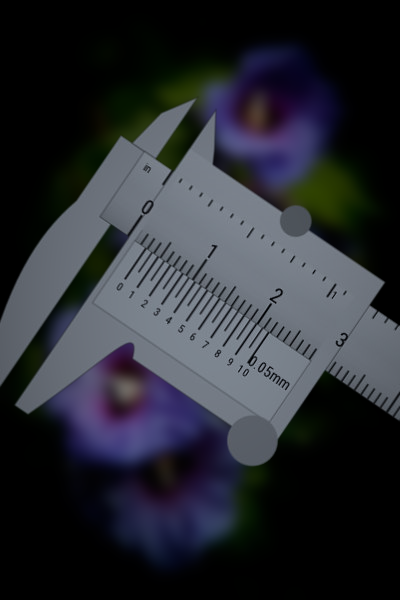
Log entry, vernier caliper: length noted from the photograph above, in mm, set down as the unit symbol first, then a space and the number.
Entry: mm 2.8
